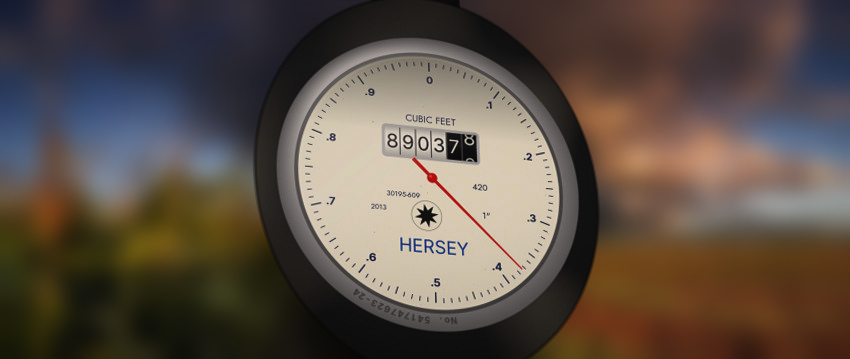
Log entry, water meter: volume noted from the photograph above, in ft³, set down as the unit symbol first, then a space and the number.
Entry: ft³ 890378.37
